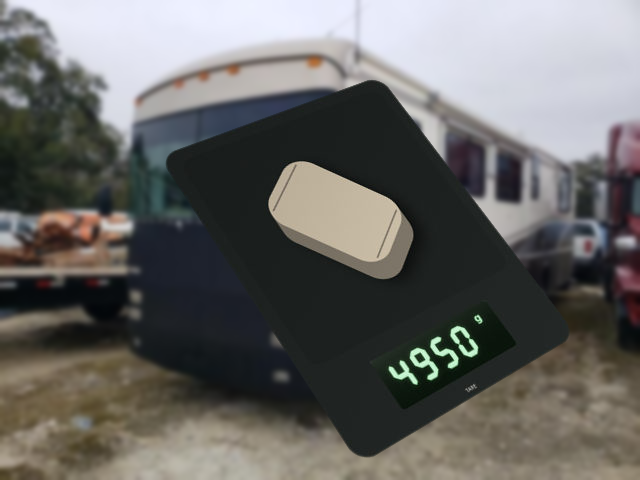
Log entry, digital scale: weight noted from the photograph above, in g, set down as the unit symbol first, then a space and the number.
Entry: g 4950
